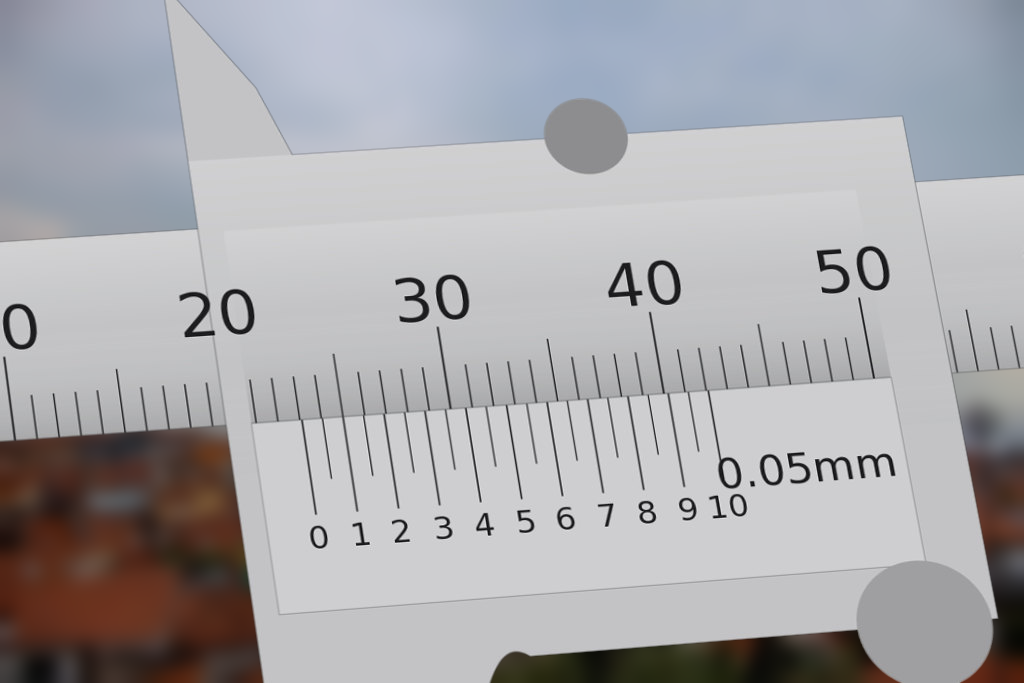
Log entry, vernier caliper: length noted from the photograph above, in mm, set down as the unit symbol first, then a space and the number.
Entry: mm 23.1
